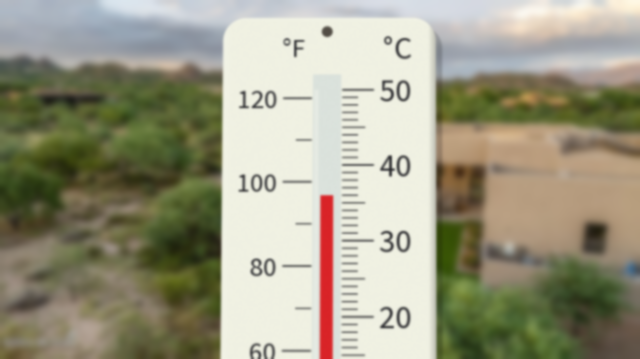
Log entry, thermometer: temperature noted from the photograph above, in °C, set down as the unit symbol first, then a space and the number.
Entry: °C 36
